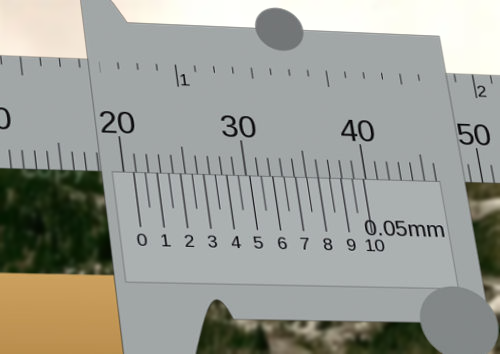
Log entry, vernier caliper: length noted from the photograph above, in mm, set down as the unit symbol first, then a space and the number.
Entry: mm 20.8
